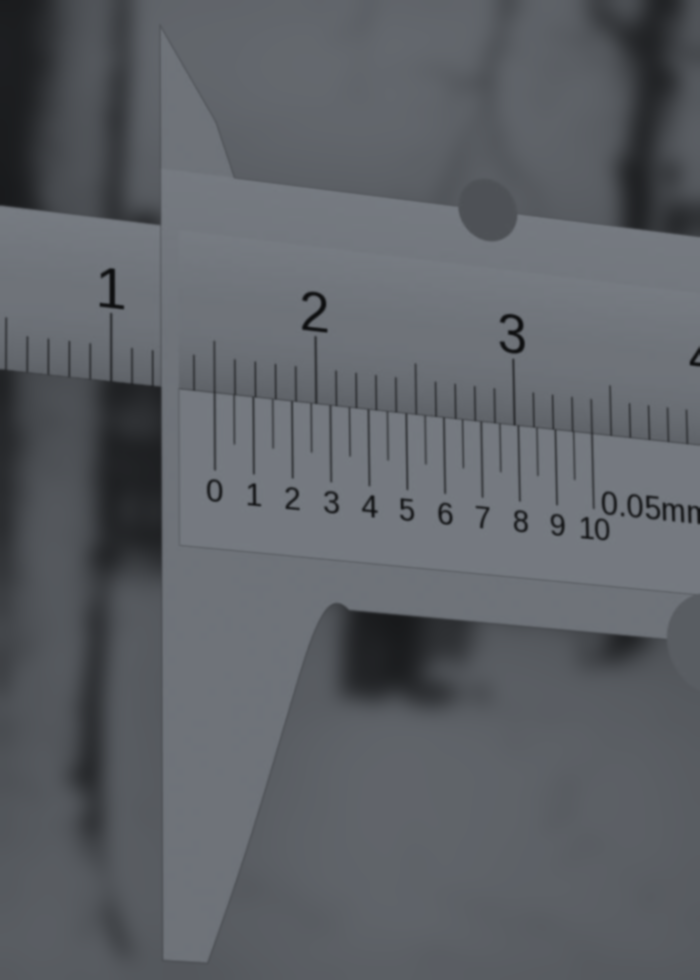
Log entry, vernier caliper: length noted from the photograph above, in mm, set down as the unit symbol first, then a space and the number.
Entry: mm 15.0
